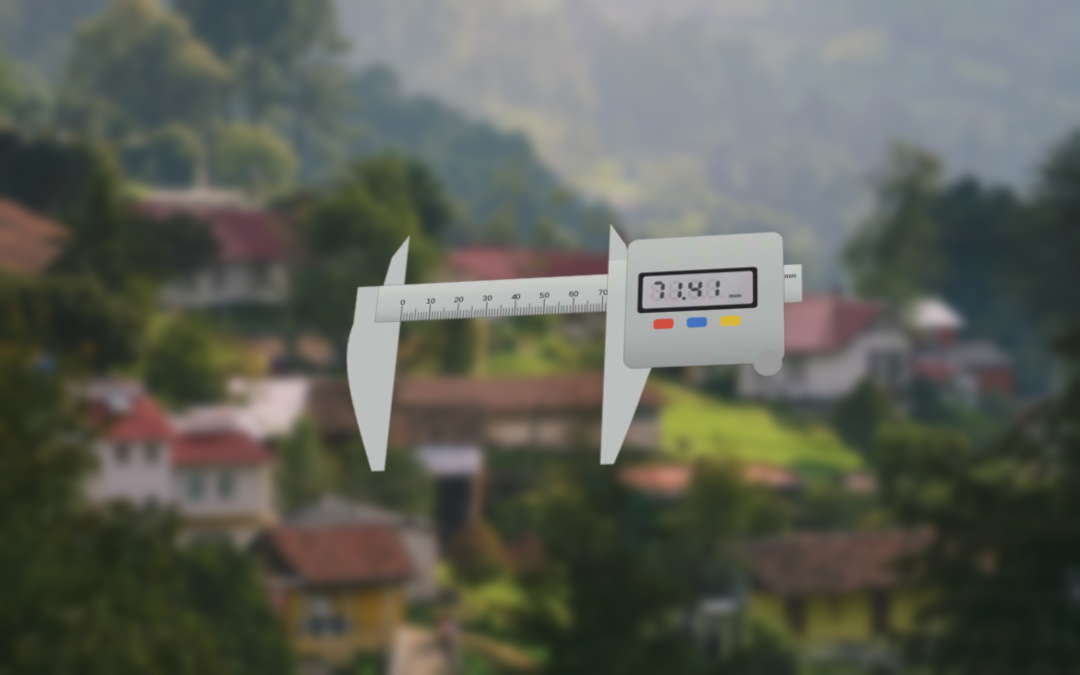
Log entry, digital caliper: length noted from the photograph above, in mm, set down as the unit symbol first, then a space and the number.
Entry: mm 71.41
